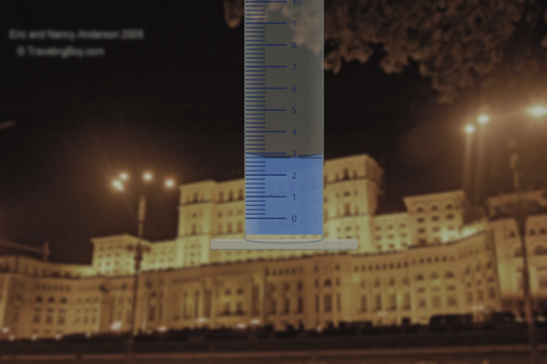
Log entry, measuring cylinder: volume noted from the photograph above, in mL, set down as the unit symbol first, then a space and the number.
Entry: mL 2.8
